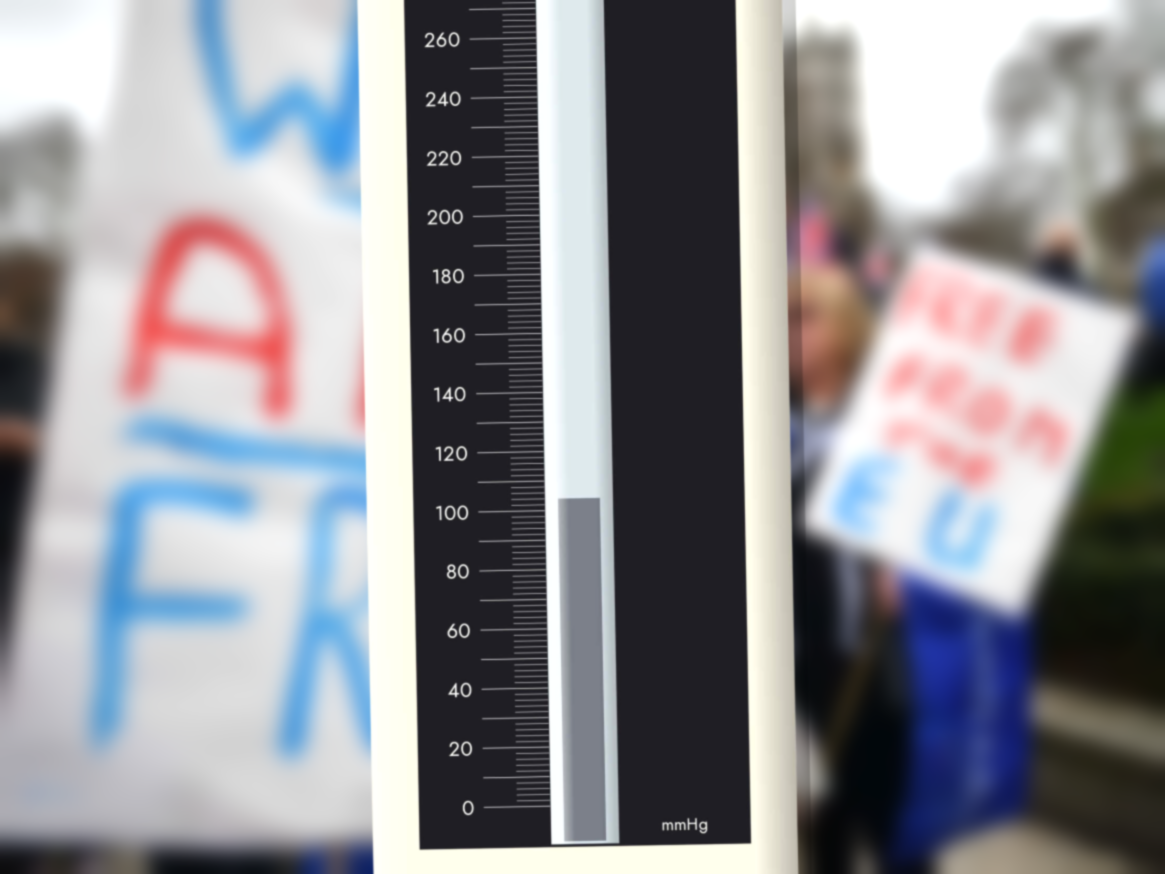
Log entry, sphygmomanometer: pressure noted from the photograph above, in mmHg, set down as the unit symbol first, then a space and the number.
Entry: mmHg 104
